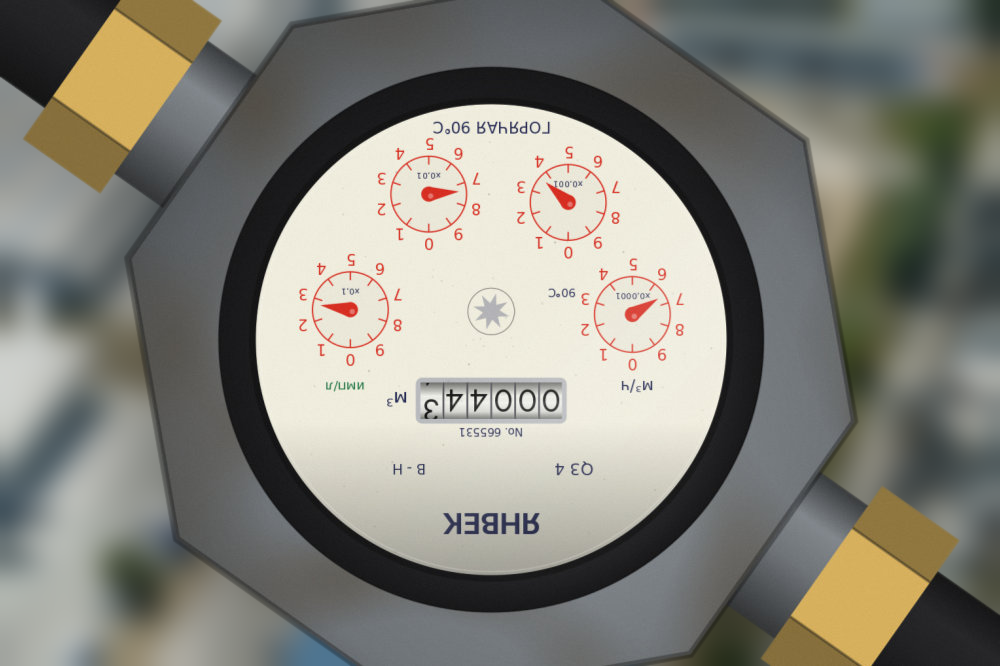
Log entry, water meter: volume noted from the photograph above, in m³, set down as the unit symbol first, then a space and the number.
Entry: m³ 443.2736
